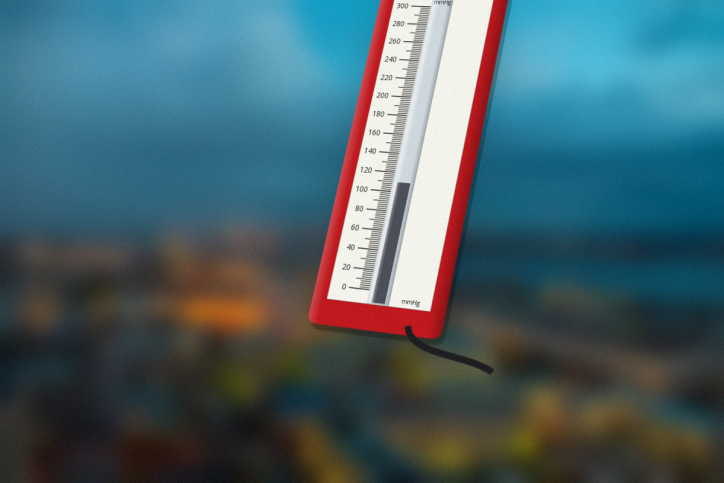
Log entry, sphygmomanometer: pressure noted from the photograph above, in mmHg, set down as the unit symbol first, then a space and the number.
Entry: mmHg 110
